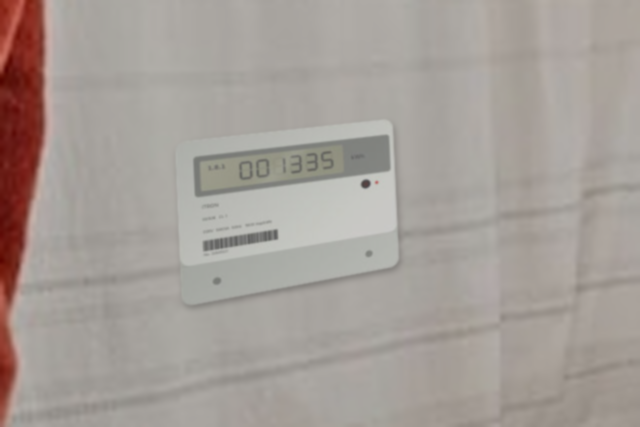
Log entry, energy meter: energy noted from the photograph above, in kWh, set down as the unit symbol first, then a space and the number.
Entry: kWh 1335
